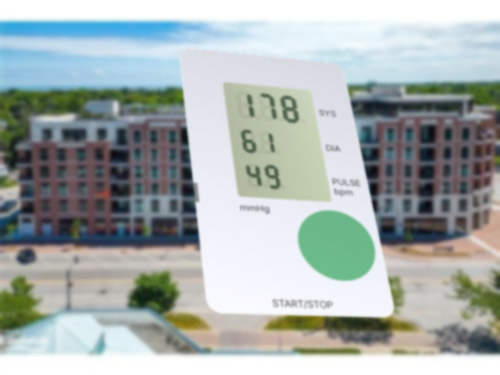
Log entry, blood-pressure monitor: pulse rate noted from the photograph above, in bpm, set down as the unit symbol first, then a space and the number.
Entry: bpm 49
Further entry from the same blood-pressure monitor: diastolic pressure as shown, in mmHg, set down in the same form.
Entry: mmHg 61
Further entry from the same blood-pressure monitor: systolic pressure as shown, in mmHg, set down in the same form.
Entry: mmHg 178
